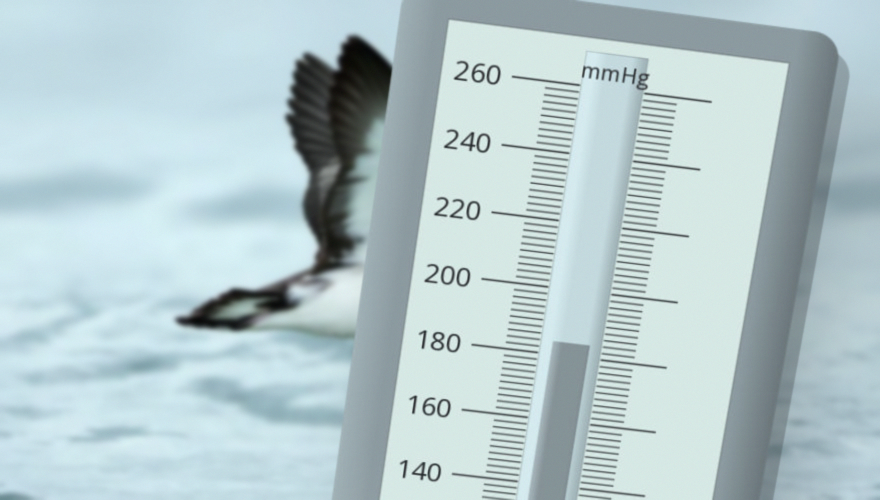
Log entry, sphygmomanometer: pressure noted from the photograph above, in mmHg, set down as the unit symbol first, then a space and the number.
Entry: mmHg 184
